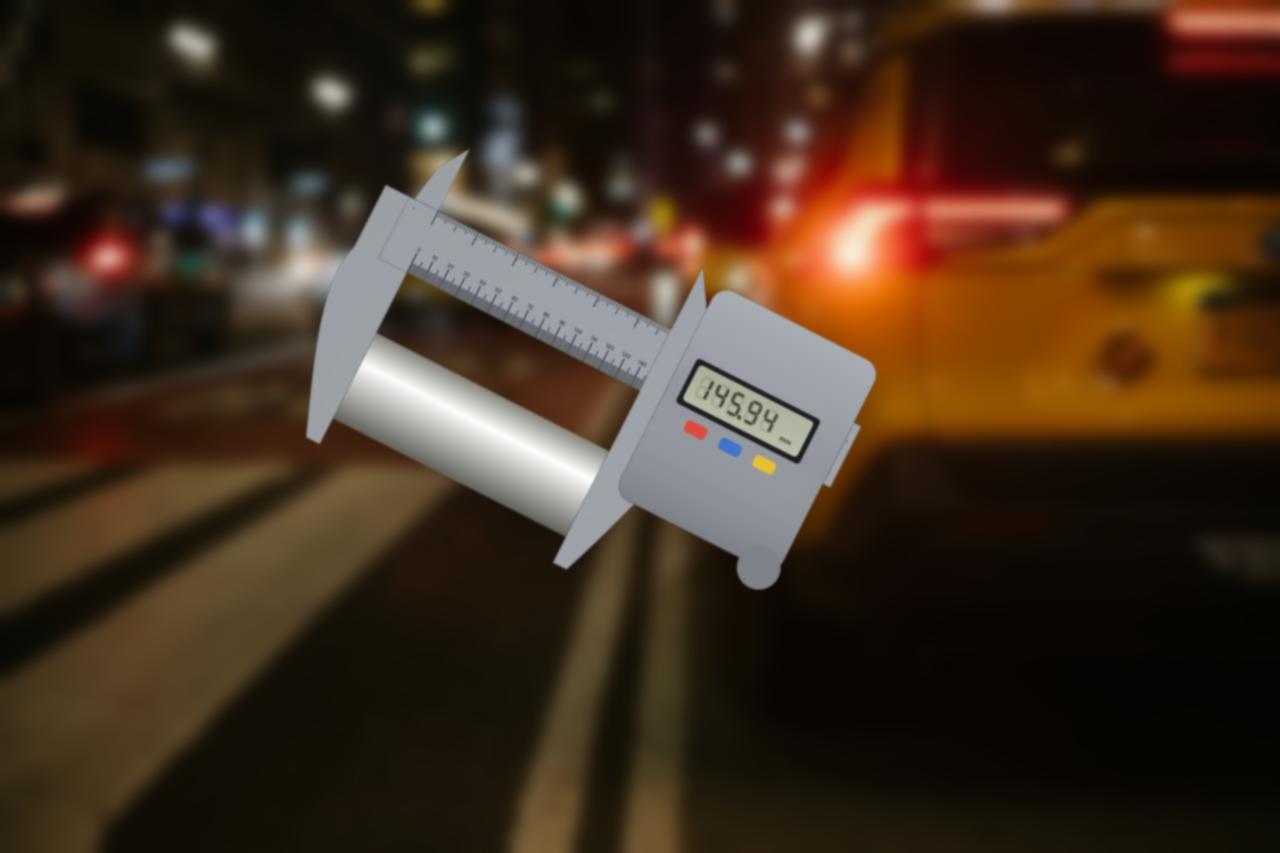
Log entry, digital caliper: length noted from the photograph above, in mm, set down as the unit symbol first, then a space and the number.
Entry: mm 145.94
